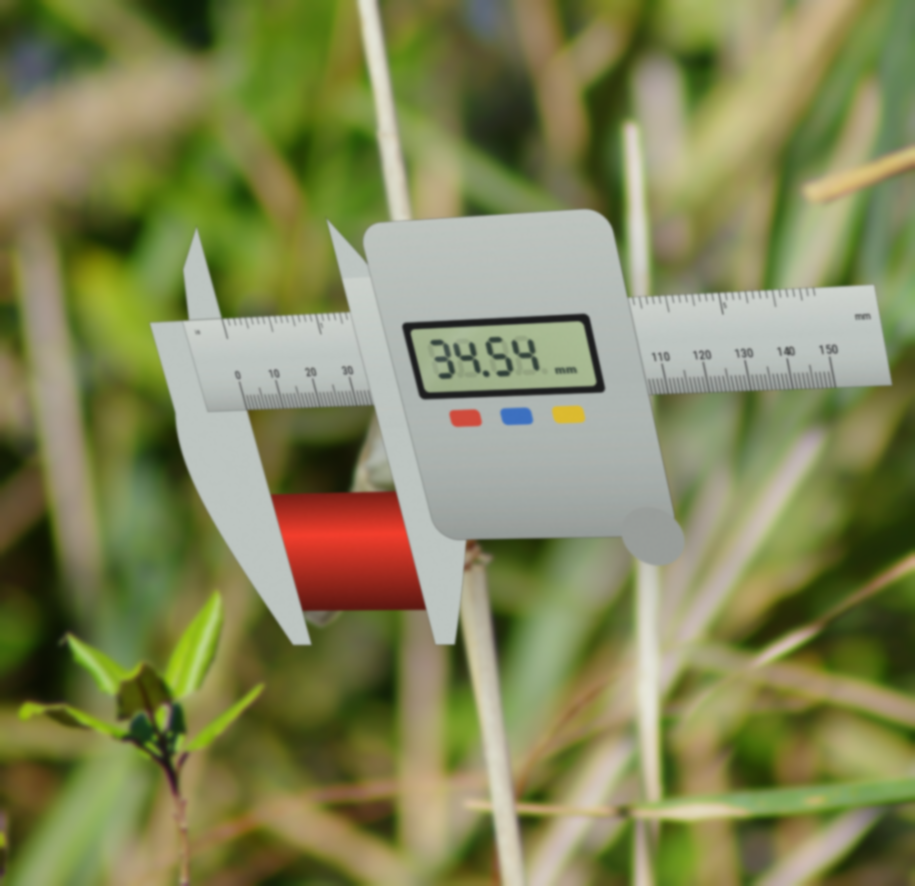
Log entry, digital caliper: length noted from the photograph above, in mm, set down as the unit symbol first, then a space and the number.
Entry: mm 34.54
